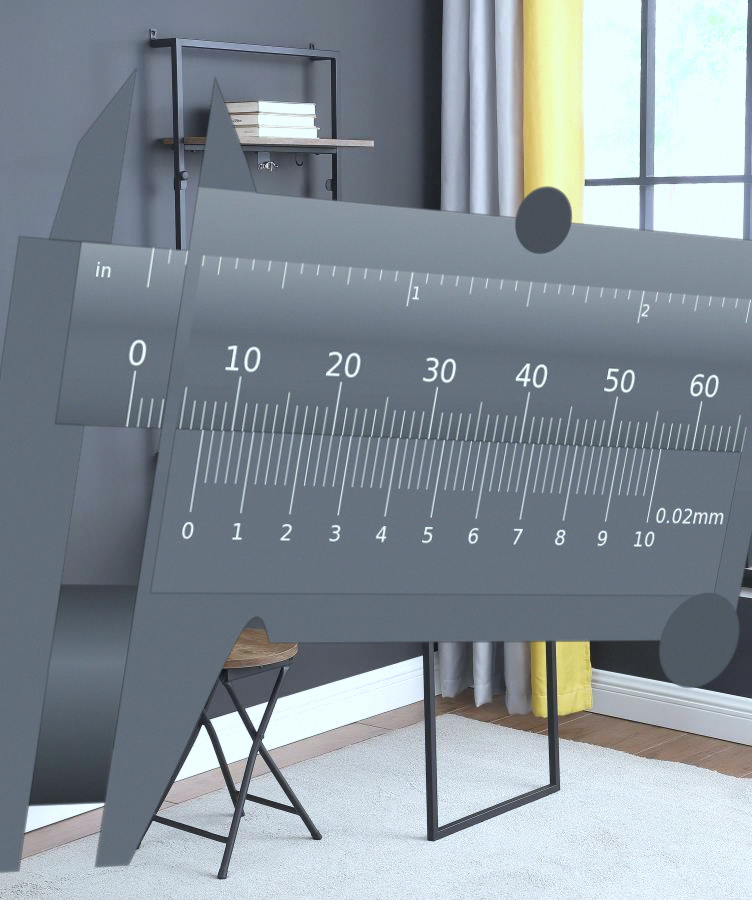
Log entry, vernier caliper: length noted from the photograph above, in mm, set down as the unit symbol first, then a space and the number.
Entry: mm 7.2
